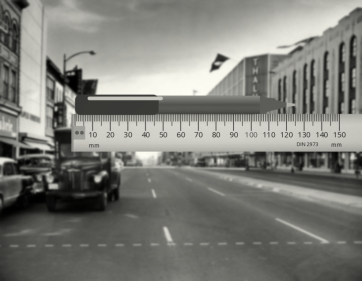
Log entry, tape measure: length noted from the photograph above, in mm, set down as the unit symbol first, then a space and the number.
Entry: mm 125
